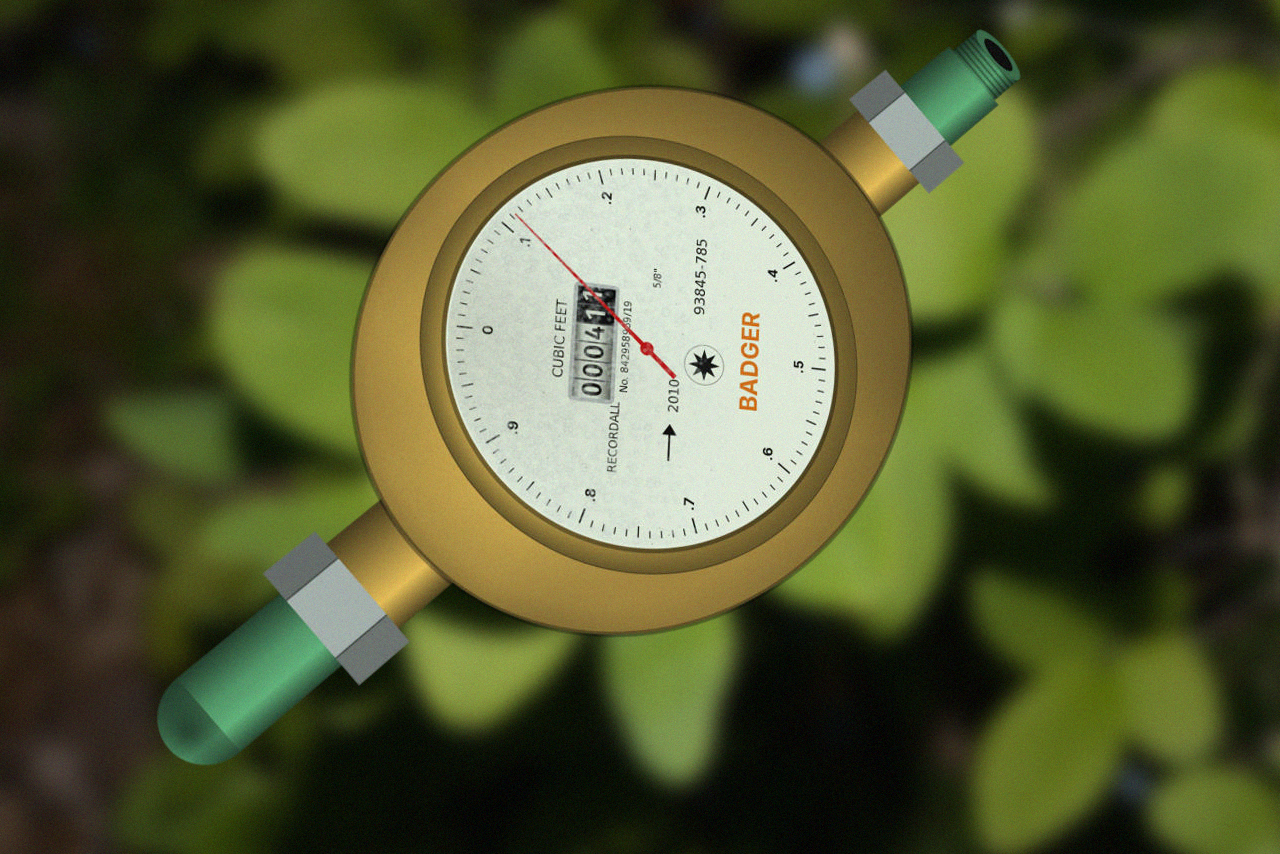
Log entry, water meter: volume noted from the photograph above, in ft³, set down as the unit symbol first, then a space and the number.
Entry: ft³ 411.11
